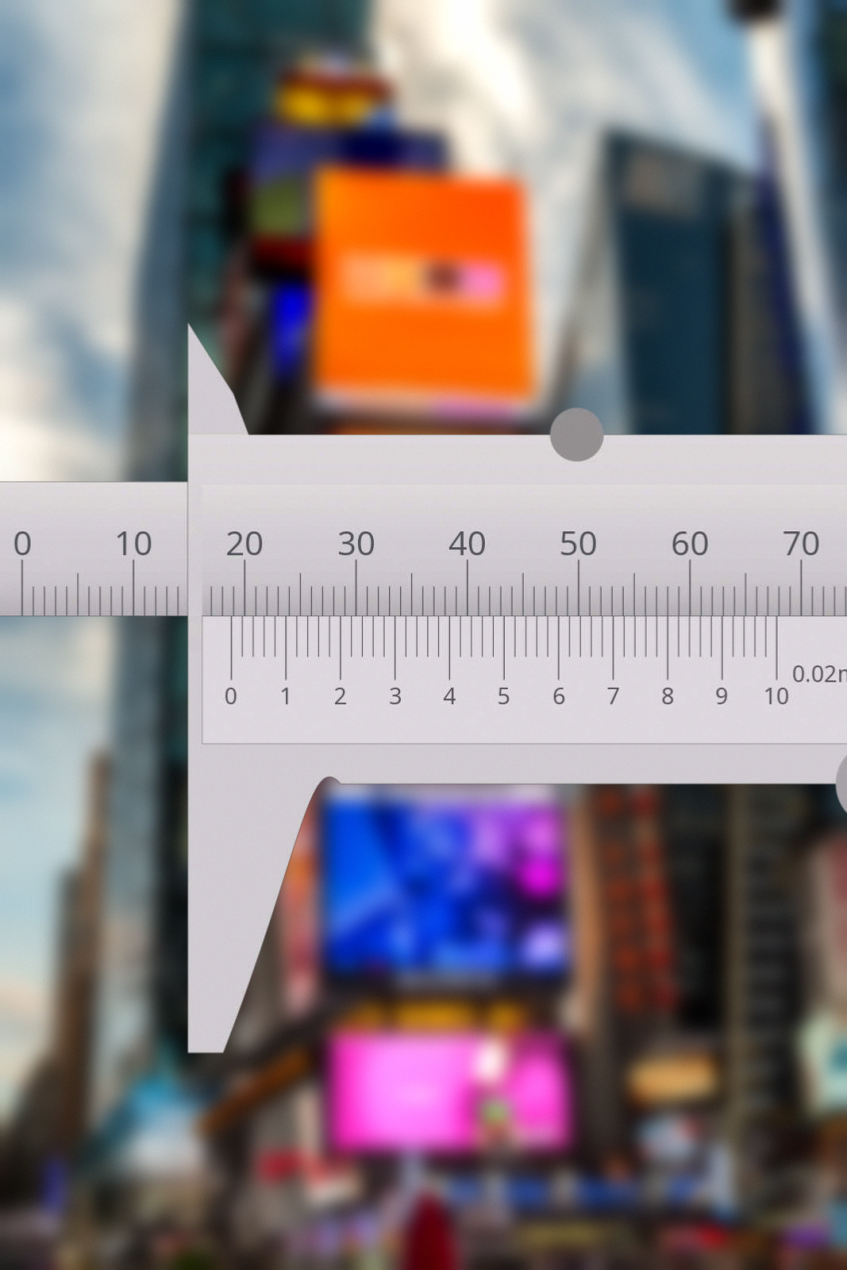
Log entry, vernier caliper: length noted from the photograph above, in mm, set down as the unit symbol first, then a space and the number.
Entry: mm 18.8
